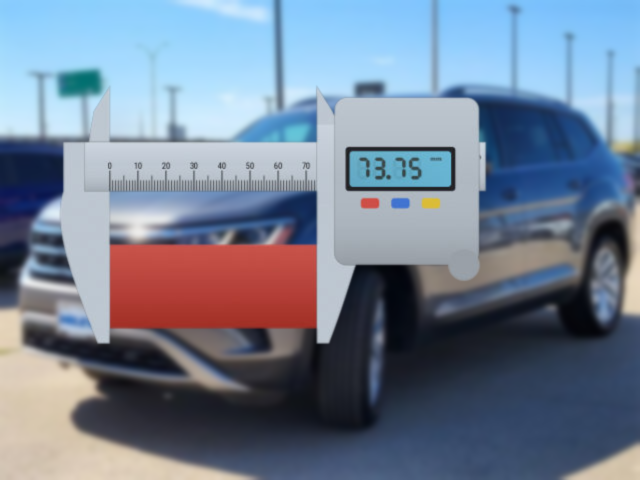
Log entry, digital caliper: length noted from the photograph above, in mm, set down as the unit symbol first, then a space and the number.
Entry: mm 73.75
